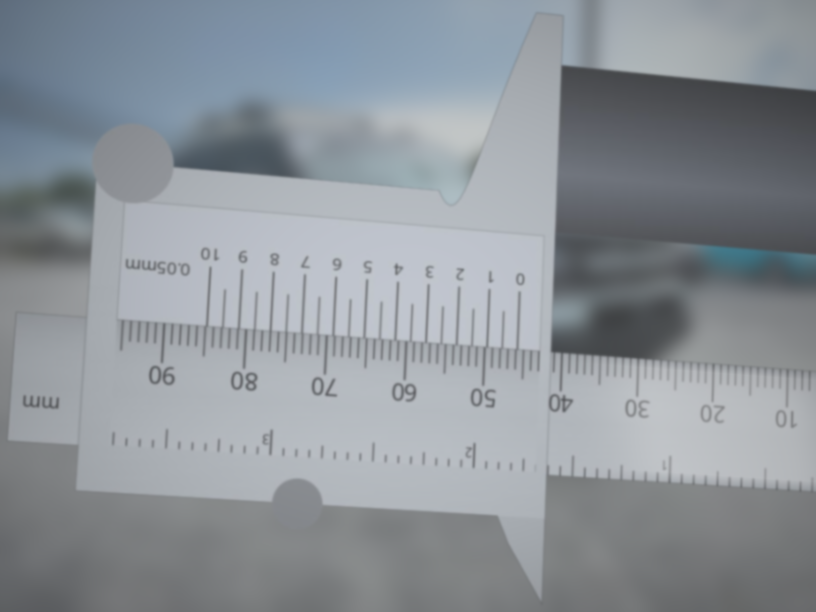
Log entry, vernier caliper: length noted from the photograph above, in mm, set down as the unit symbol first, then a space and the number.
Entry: mm 45.8
